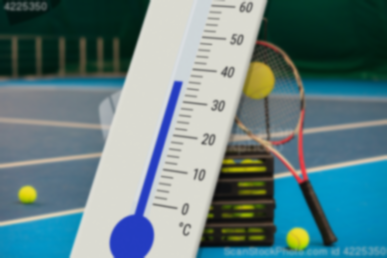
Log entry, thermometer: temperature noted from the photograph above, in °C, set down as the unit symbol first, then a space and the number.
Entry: °C 36
